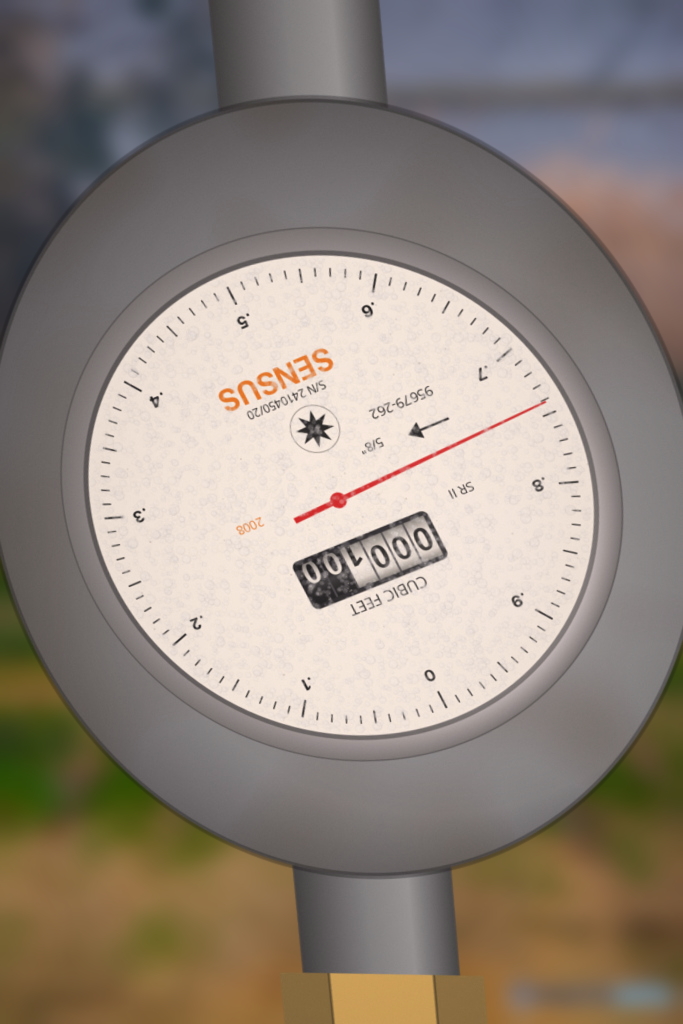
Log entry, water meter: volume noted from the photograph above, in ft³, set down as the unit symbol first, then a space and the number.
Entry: ft³ 99.74
